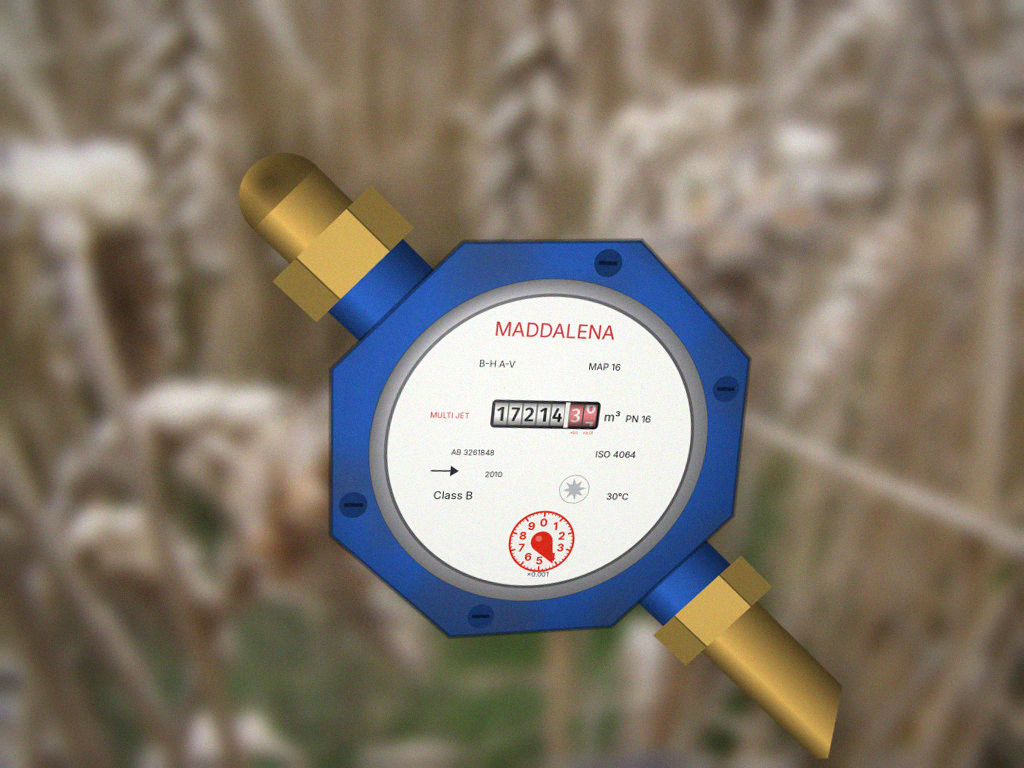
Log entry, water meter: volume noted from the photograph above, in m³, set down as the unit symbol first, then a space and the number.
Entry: m³ 17214.364
